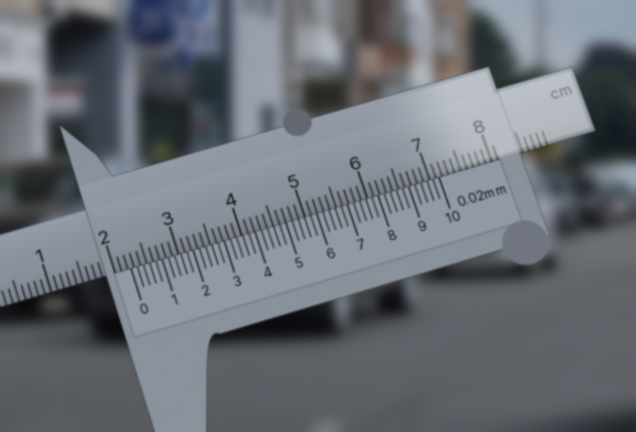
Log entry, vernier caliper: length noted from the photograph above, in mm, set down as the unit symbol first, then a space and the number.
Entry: mm 22.5
